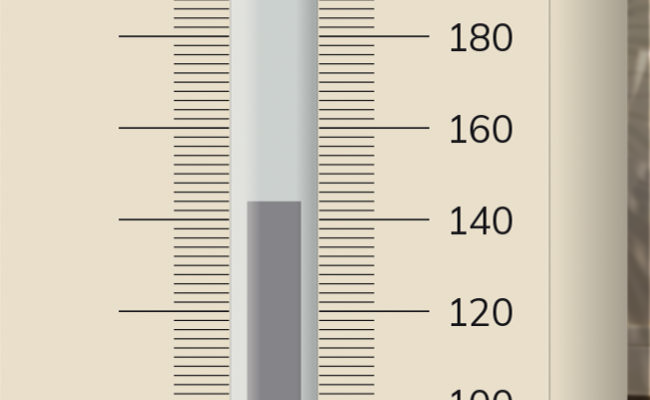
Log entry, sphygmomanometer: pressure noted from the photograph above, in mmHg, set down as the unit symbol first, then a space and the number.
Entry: mmHg 144
